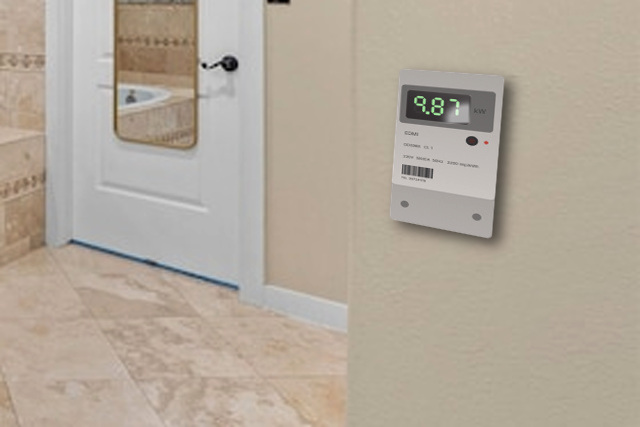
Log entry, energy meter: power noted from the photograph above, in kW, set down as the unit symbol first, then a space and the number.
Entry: kW 9.87
